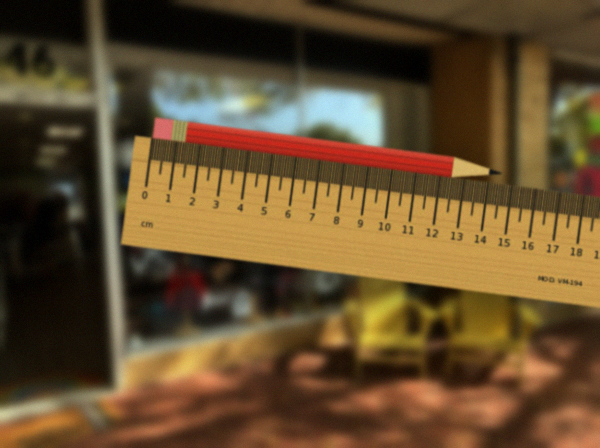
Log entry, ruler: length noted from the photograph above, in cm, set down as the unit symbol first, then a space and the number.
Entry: cm 14.5
